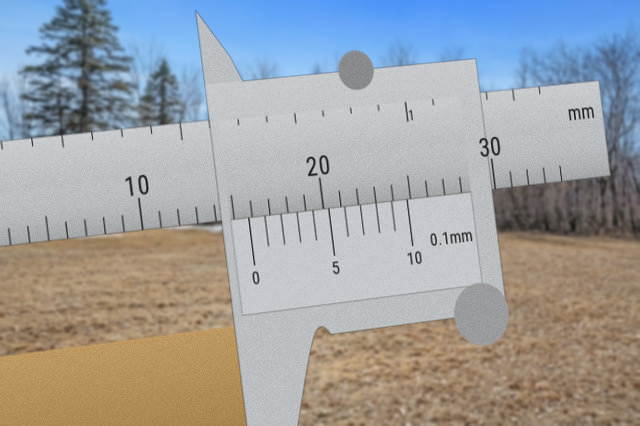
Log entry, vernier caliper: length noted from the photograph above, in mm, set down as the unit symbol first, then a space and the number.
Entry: mm 15.8
